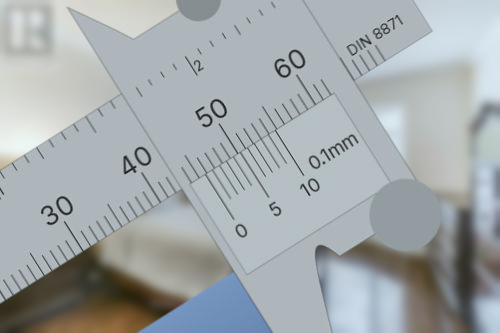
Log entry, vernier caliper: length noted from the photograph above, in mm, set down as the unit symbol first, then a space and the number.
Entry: mm 45.8
